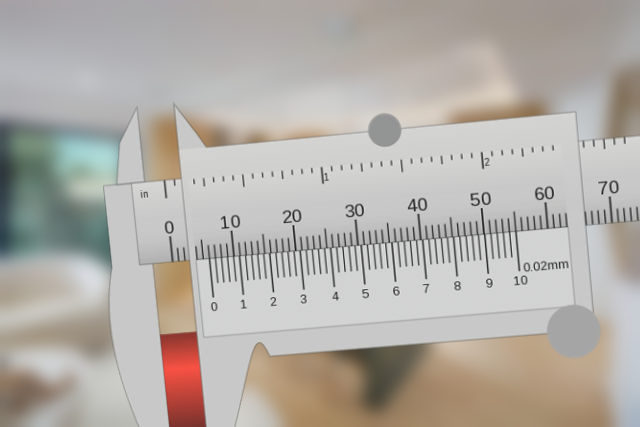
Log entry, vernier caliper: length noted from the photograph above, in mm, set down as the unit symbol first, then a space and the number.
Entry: mm 6.0
